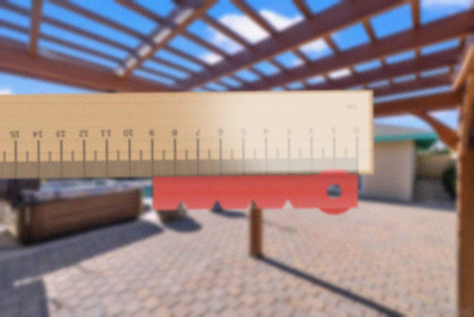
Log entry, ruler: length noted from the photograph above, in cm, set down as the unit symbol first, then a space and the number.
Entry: cm 9
